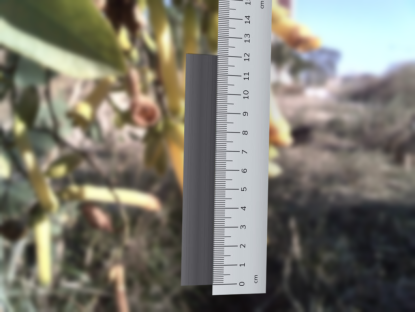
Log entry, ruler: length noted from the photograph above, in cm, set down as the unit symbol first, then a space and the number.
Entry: cm 12
